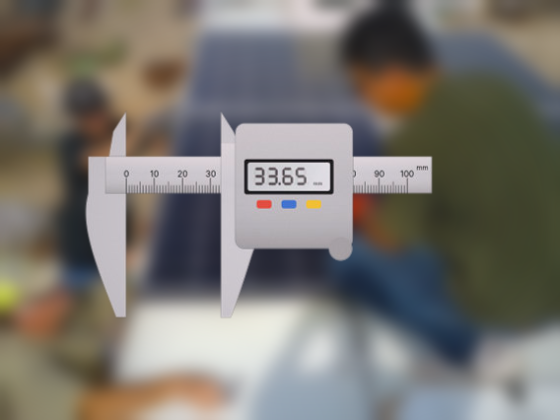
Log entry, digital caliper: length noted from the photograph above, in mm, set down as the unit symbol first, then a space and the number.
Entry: mm 33.65
